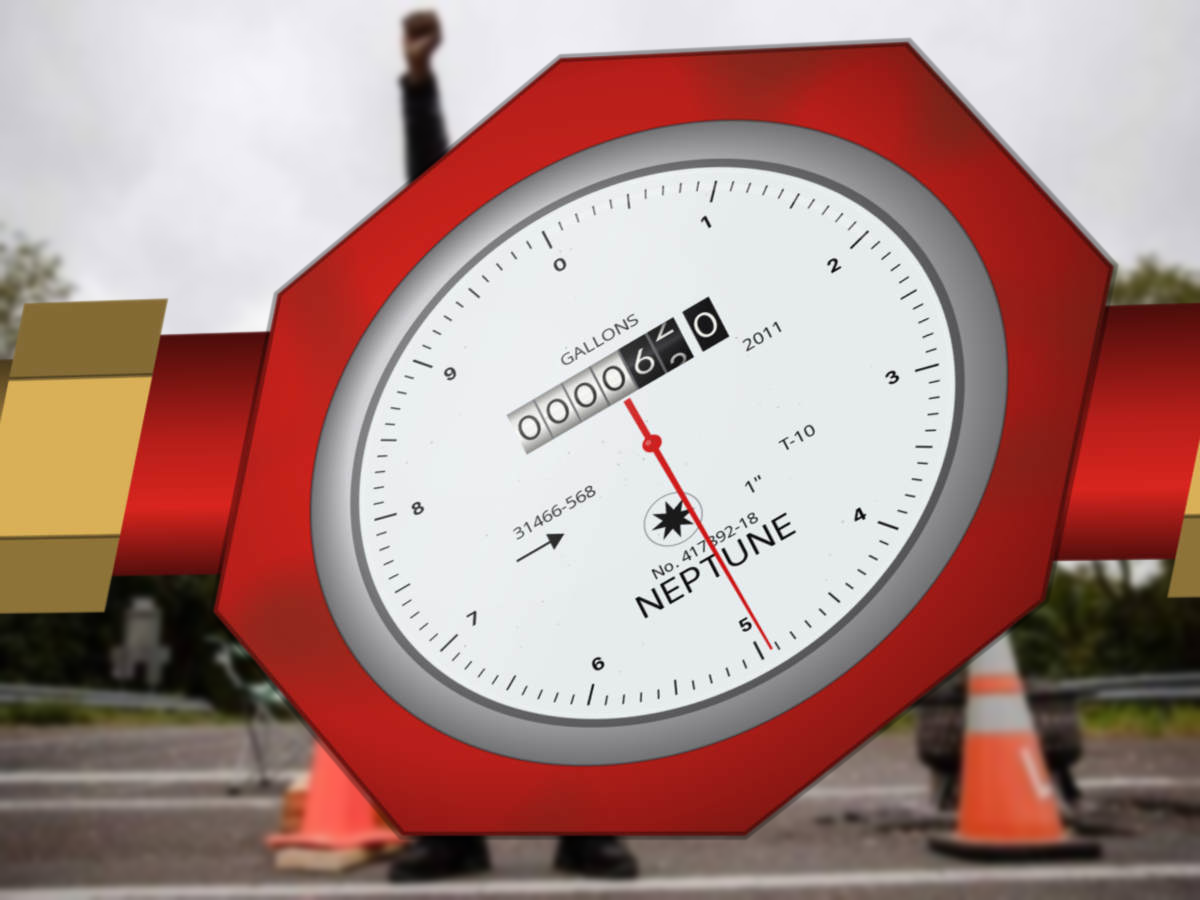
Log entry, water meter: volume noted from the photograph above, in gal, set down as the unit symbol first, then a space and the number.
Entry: gal 624.9
